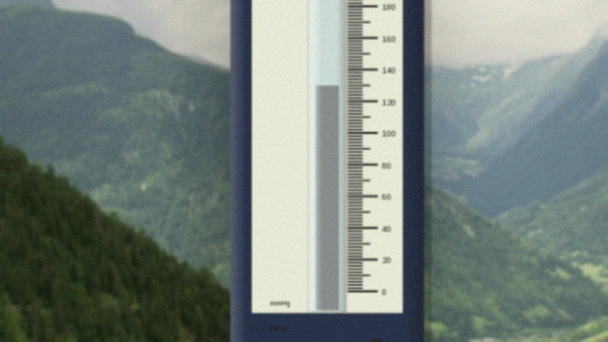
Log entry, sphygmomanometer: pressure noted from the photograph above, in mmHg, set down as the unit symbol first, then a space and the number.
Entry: mmHg 130
